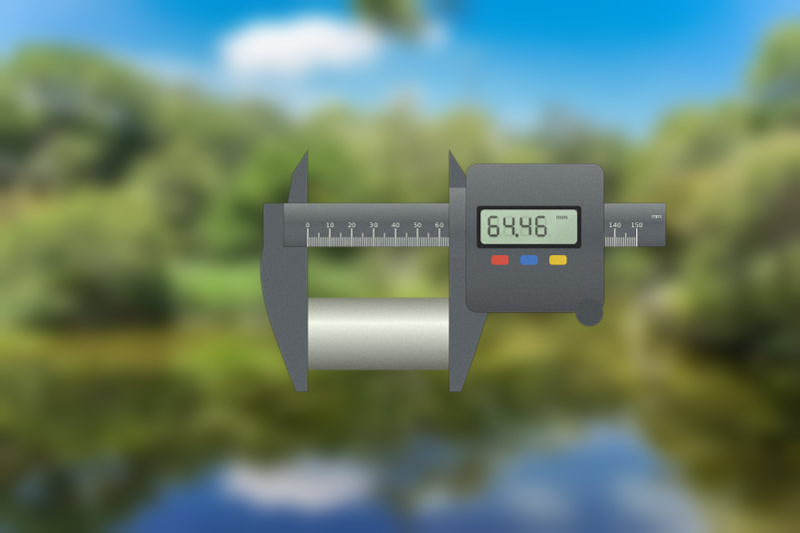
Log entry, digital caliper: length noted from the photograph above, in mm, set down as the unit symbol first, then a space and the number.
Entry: mm 64.46
